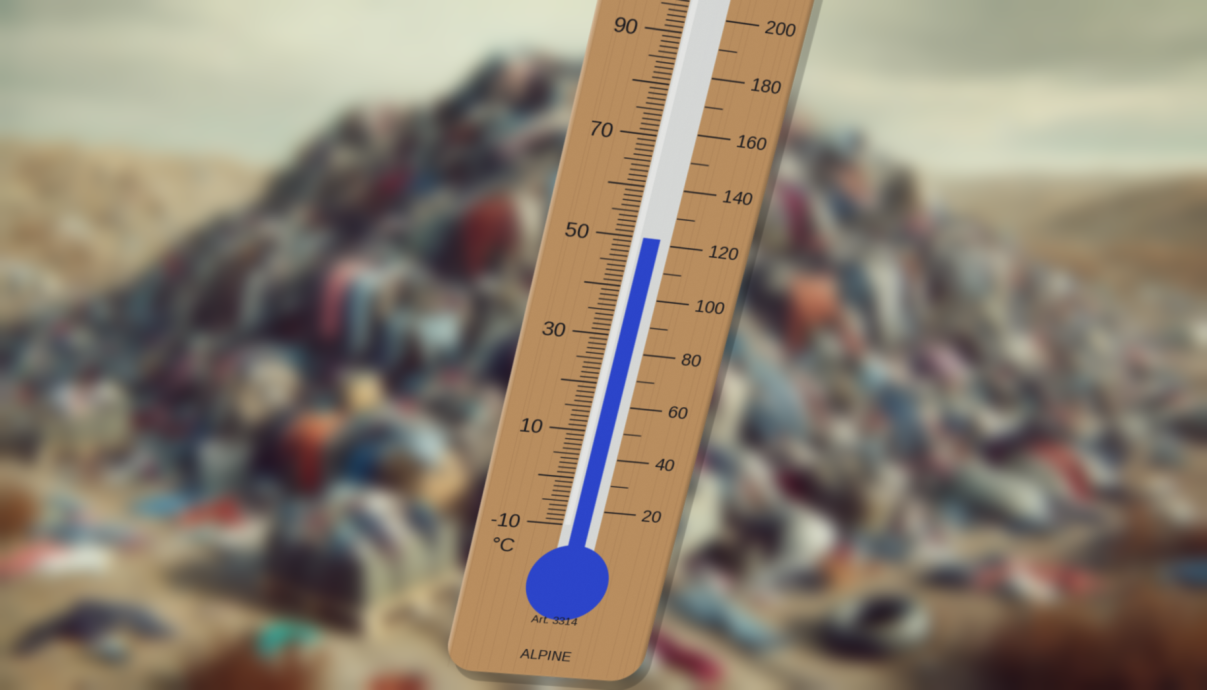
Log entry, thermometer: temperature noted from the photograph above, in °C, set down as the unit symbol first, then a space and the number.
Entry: °C 50
